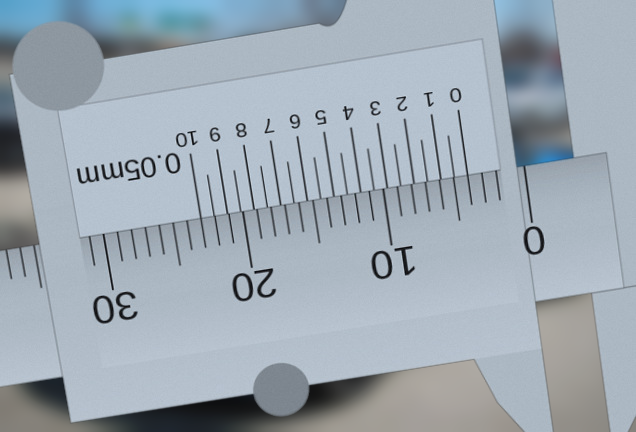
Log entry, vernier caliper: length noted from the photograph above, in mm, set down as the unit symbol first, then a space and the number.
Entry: mm 4.0
